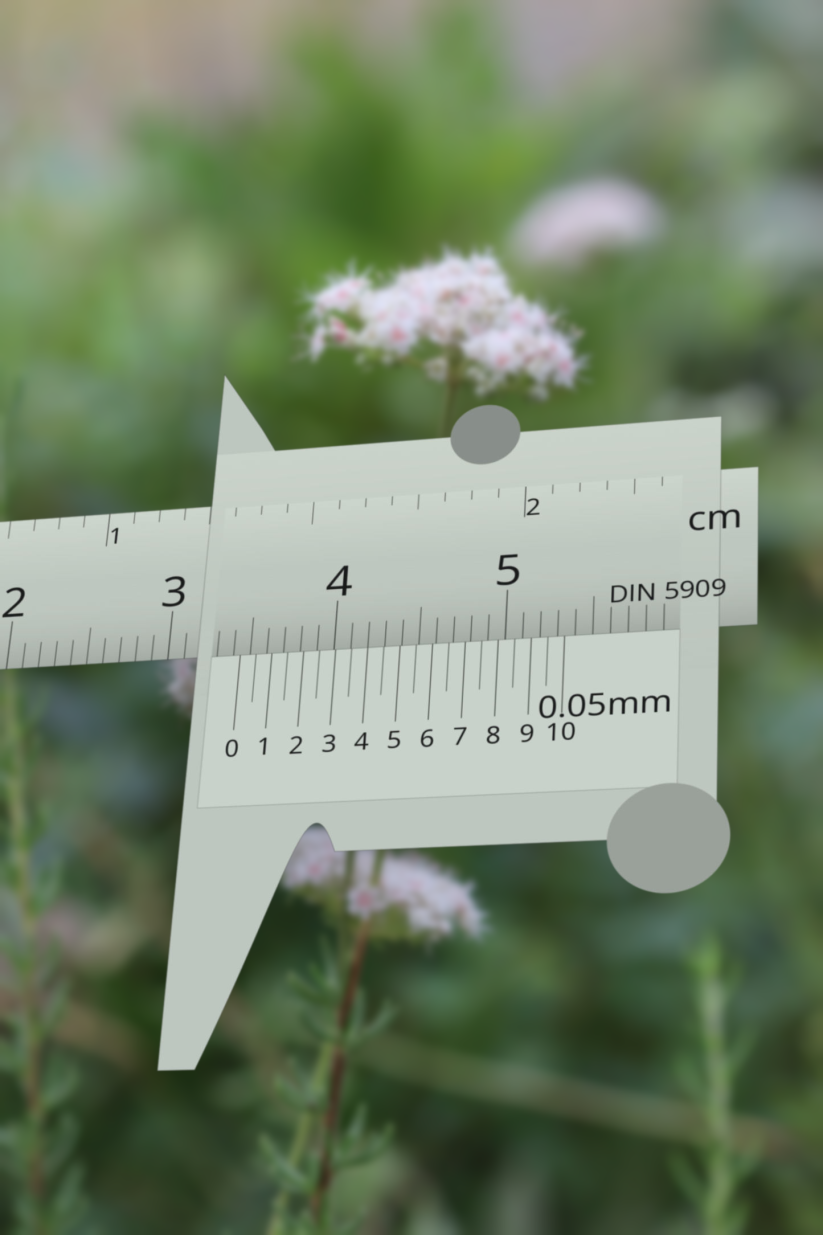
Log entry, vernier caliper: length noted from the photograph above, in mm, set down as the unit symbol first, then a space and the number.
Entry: mm 34.4
